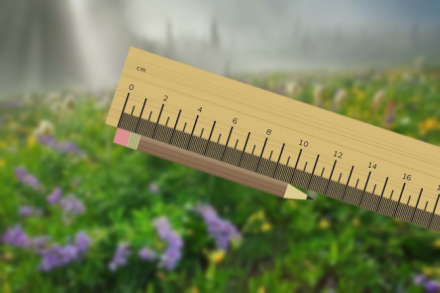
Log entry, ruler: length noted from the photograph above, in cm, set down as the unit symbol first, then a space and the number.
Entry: cm 11.5
